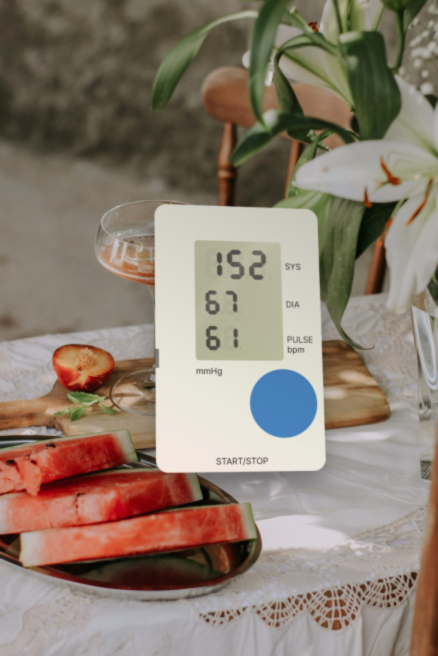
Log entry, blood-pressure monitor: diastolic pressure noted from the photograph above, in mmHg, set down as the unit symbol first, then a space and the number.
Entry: mmHg 67
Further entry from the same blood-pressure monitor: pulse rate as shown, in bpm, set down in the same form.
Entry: bpm 61
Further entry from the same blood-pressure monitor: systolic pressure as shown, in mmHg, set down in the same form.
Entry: mmHg 152
